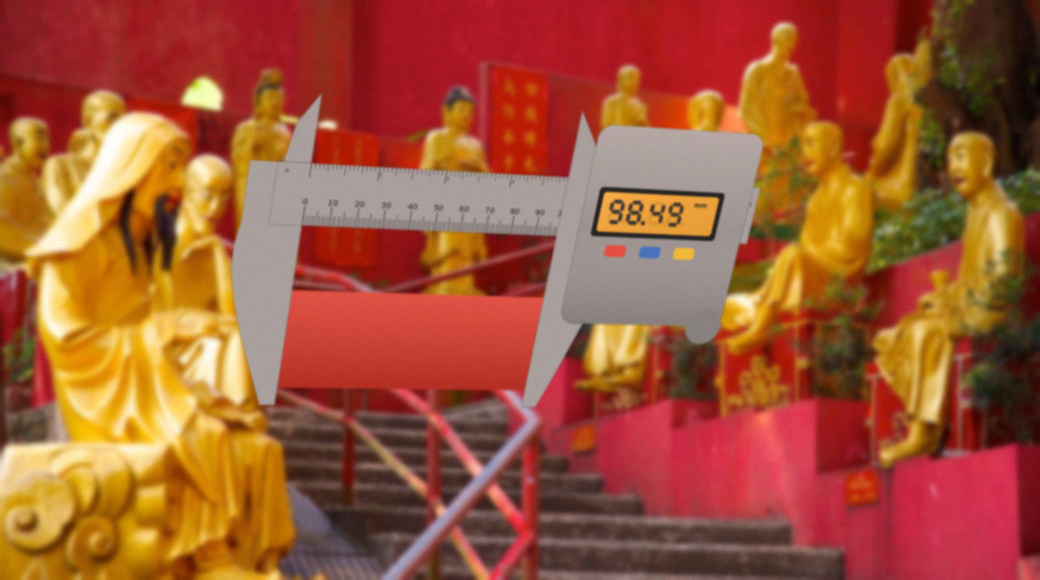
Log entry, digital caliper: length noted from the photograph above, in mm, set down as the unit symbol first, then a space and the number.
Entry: mm 98.49
